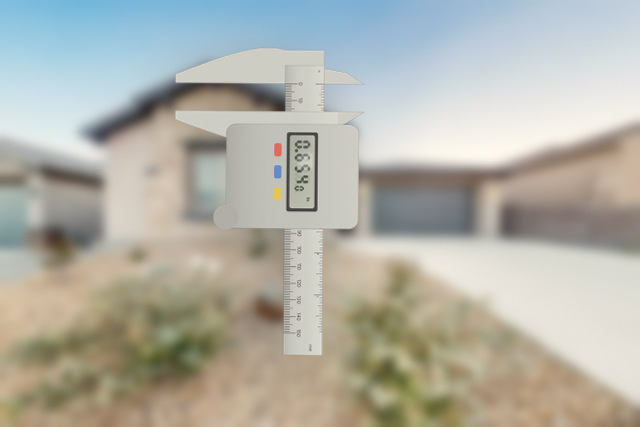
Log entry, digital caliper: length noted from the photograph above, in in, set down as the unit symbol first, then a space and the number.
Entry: in 0.6540
